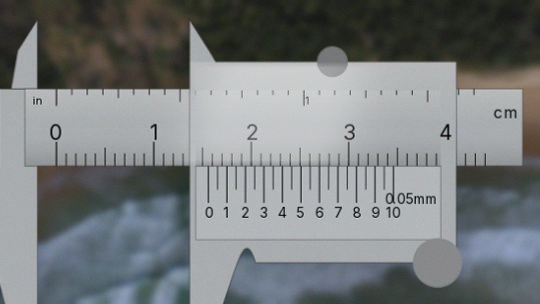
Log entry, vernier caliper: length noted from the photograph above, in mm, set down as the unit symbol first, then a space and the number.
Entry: mm 15.6
